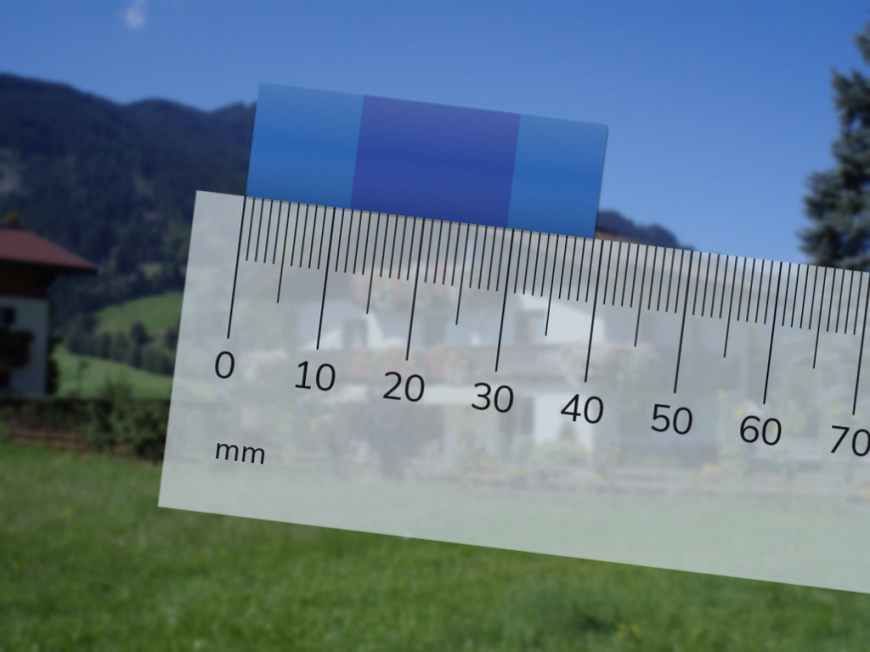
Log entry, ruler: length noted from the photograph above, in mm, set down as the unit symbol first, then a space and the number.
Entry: mm 39
